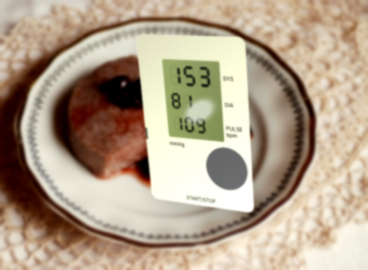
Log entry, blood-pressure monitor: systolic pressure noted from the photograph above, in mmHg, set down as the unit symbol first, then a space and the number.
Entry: mmHg 153
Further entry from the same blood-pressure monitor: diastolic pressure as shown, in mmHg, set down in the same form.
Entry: mmHg 81
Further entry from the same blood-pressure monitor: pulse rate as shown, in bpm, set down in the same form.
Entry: bpm 109
